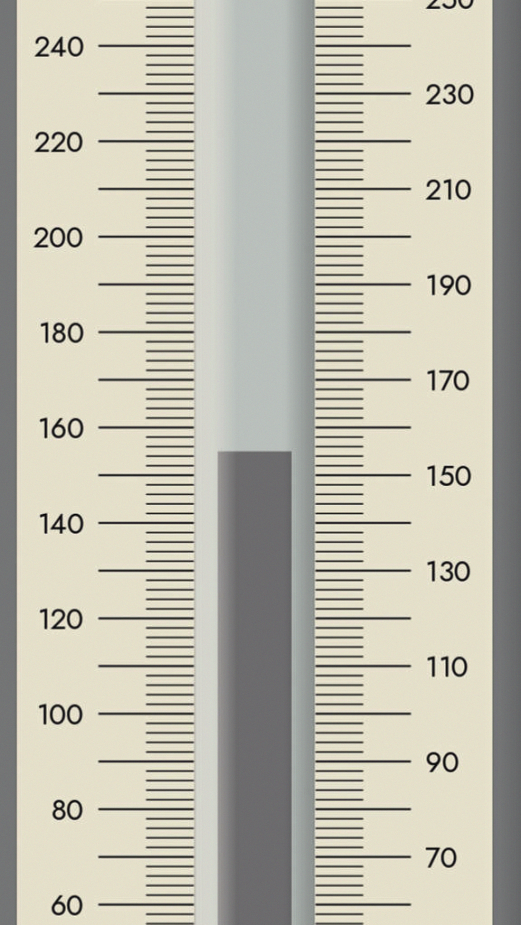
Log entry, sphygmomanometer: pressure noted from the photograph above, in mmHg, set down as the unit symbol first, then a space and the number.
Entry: mmHg 155
